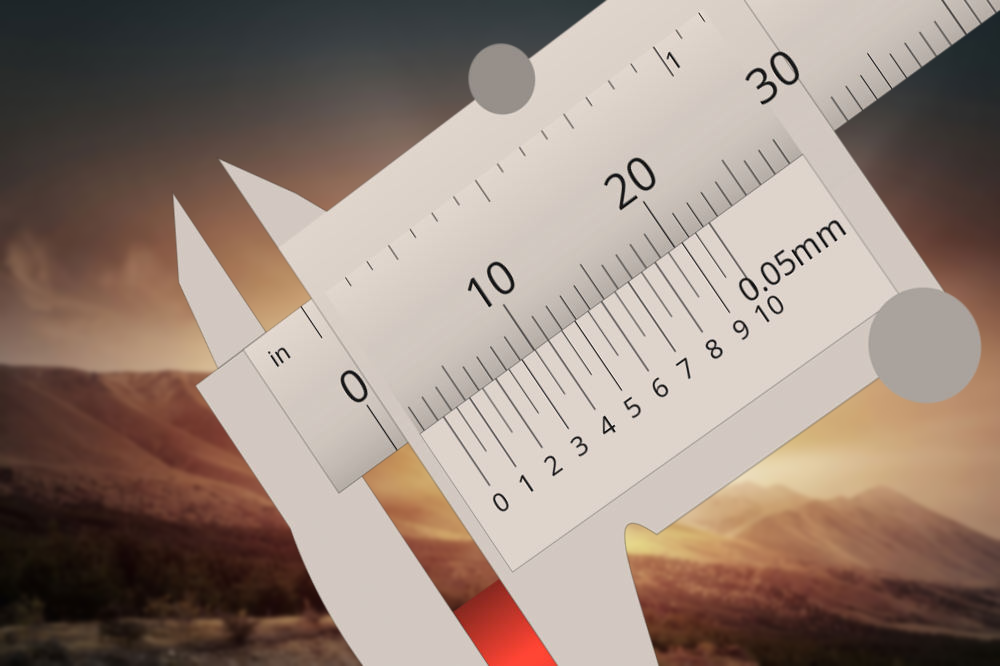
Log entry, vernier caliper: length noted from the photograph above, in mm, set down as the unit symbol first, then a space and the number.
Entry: mm 3.4
